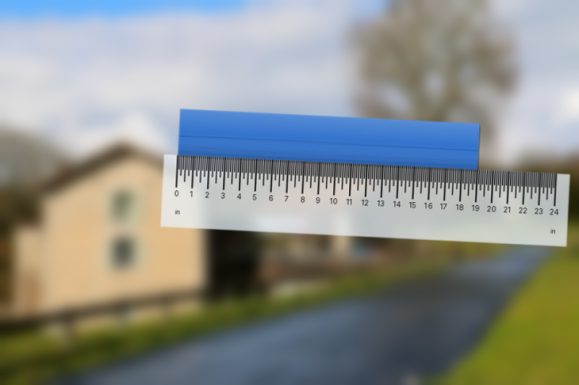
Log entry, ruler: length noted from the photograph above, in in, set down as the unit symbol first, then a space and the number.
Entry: in 19
